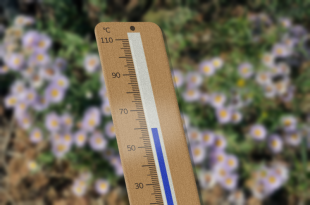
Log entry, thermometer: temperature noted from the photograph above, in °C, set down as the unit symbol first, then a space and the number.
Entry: °C 60
